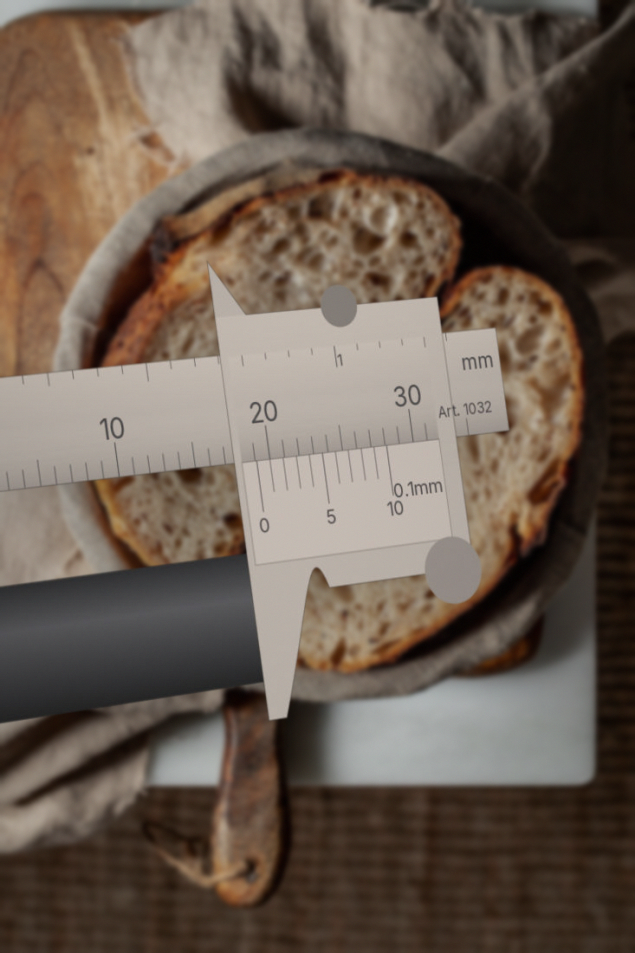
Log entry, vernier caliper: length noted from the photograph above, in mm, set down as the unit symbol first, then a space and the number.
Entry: mm 19.1
